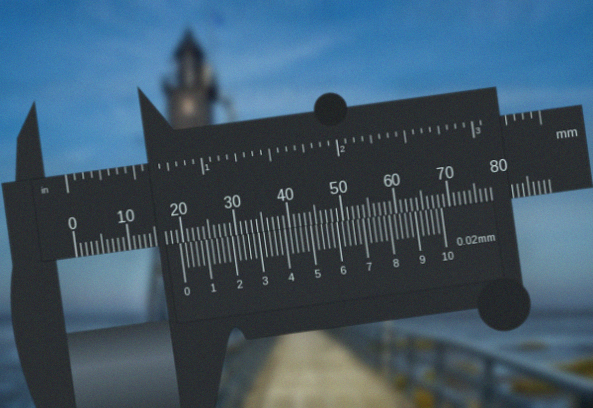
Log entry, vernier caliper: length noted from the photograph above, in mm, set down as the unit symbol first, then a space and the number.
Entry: mm 19.4
